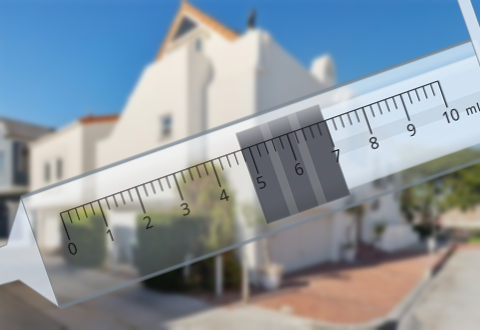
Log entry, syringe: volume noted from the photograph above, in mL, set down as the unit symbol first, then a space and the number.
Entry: mL 4.8
